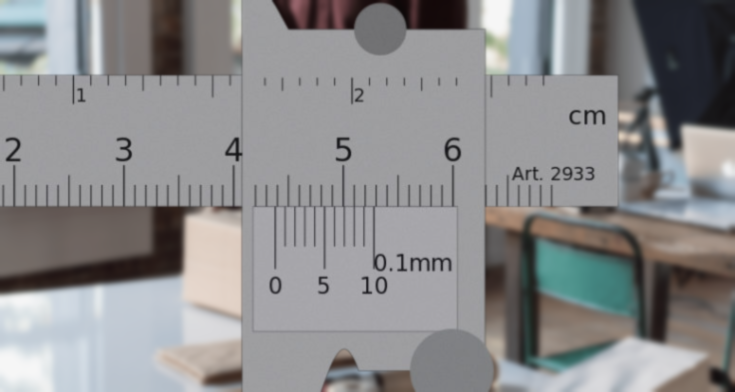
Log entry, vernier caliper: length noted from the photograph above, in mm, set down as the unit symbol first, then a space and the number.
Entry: mm 43.8
